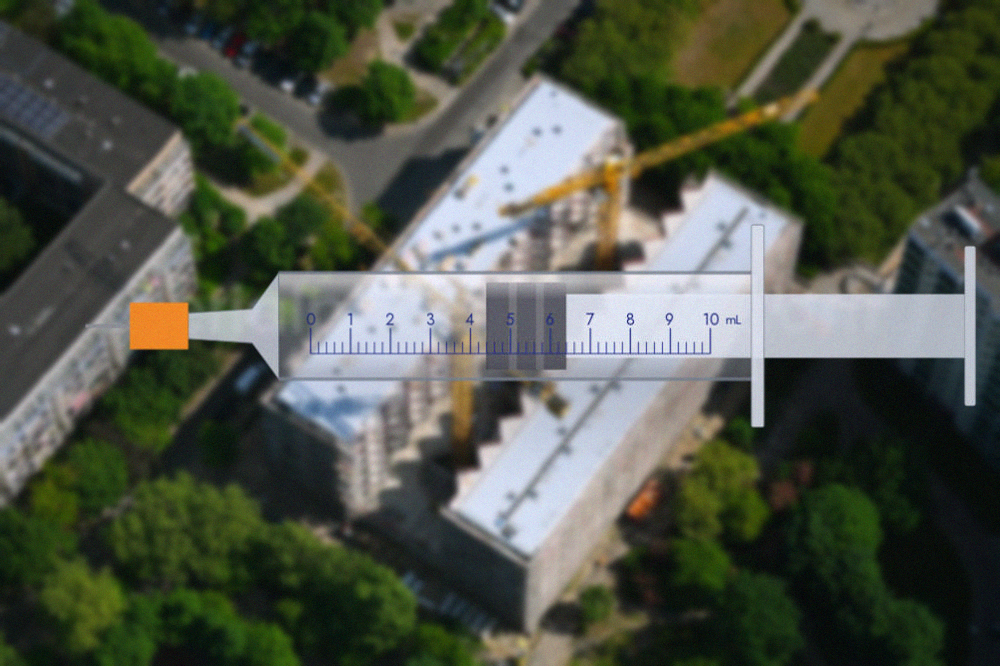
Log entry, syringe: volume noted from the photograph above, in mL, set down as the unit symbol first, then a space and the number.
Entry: mL 4.4
